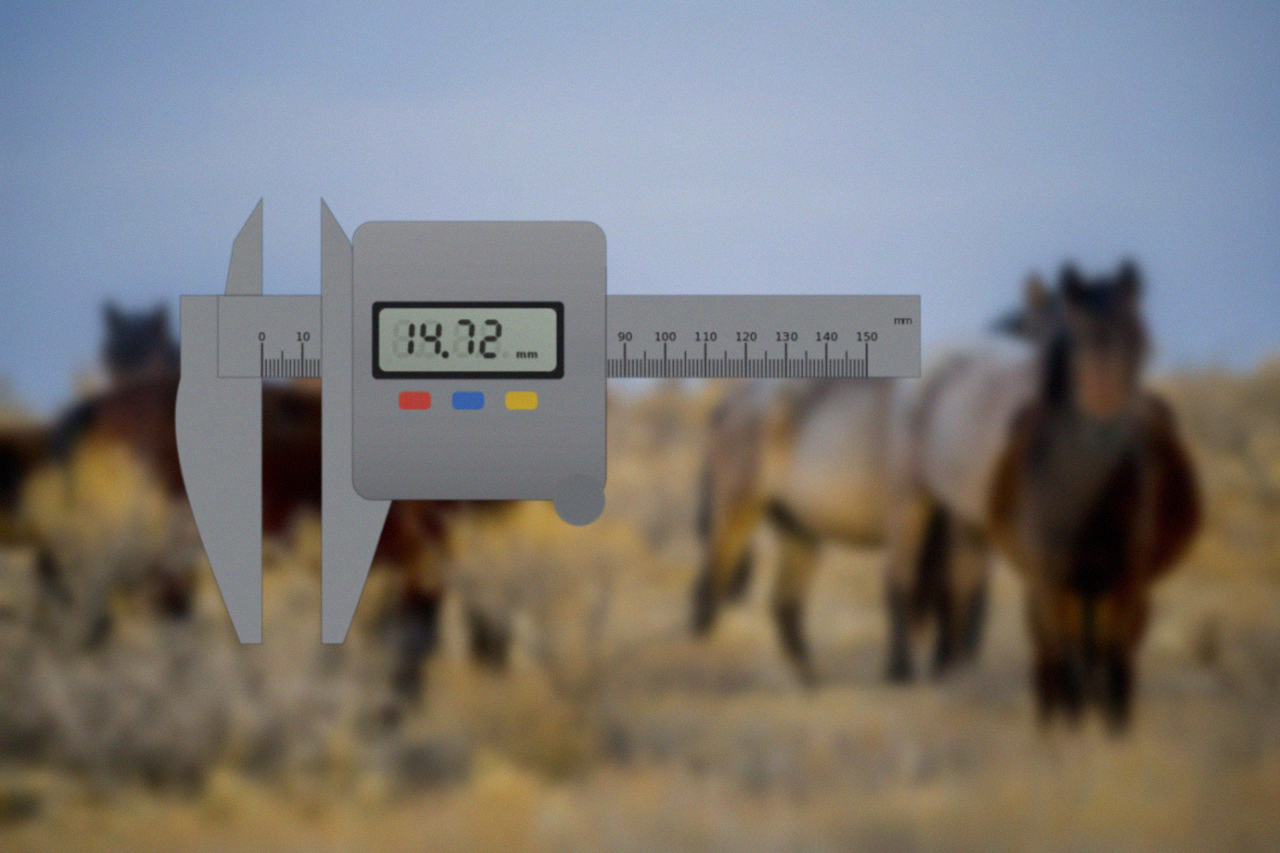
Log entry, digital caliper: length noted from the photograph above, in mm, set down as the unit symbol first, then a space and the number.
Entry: mm 14.72
